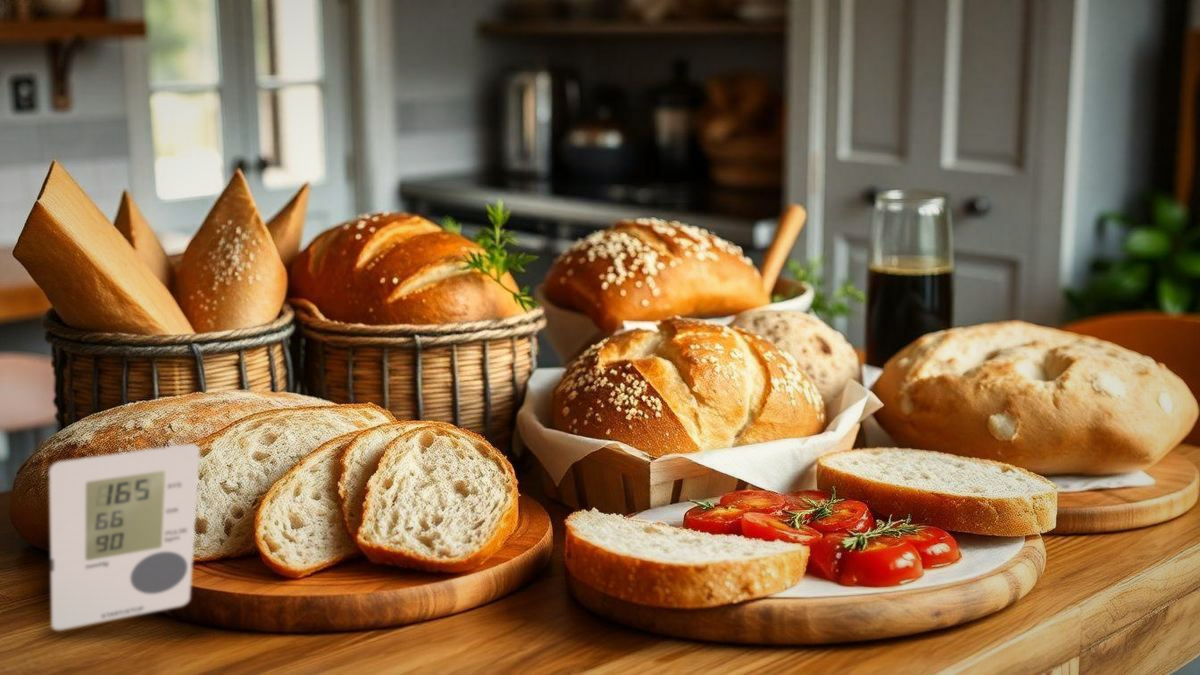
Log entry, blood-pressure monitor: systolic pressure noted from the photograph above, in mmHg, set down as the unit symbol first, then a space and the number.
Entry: mmHg 165
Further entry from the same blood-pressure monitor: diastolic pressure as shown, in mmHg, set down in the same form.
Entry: mmHg 66
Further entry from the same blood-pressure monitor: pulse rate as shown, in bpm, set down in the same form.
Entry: bpm 90
